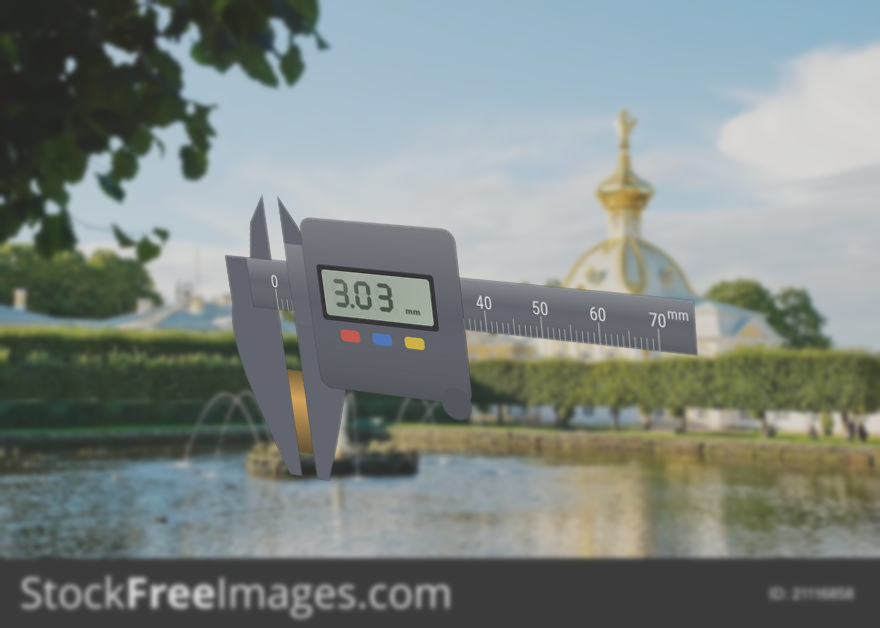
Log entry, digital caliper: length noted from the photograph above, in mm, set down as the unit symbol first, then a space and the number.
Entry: mm 3.03
